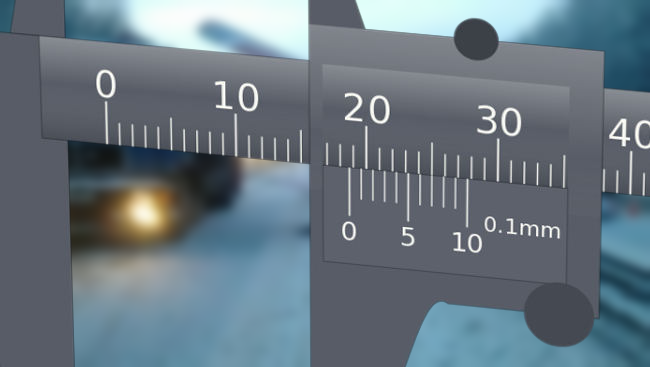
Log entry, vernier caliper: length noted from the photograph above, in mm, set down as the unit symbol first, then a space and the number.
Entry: mm 18.7
